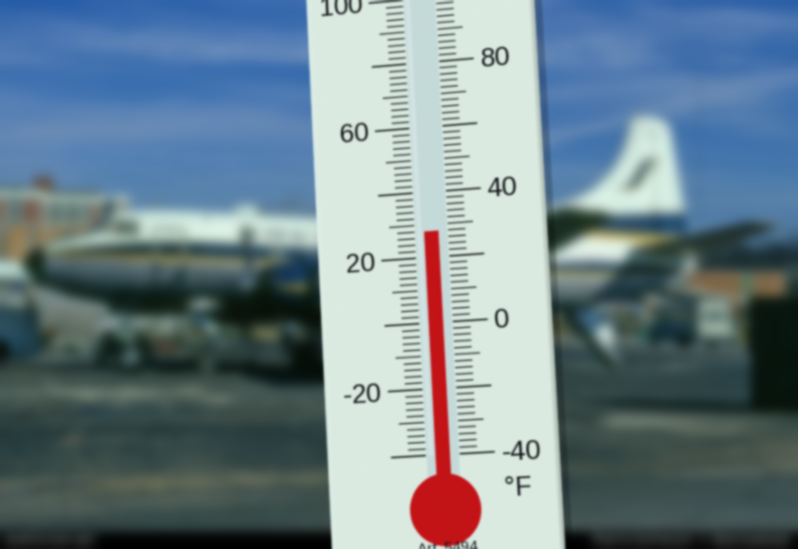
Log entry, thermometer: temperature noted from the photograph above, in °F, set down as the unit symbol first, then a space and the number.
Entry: °F 28
